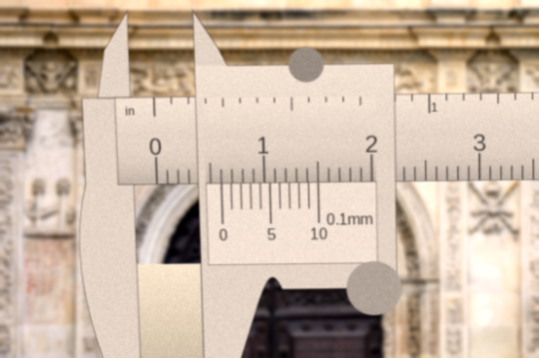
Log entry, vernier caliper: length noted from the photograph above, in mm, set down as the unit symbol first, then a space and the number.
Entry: mm 6.0
